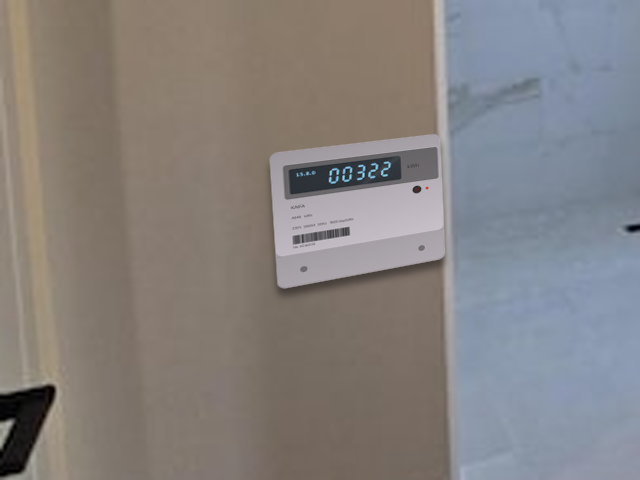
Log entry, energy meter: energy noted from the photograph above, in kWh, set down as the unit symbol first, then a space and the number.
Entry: kWh 322
